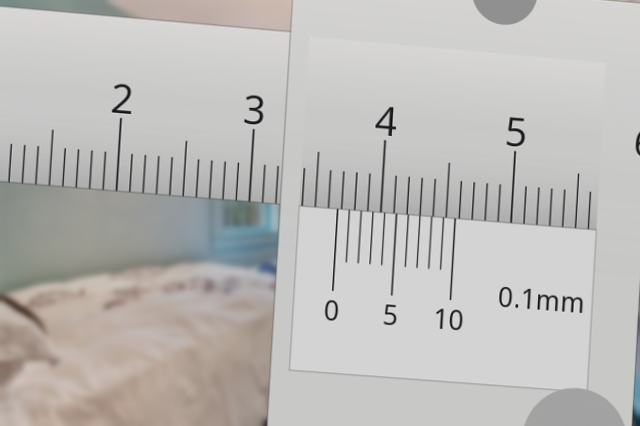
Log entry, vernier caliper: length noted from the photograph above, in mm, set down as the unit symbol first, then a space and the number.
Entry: mm 36.7
